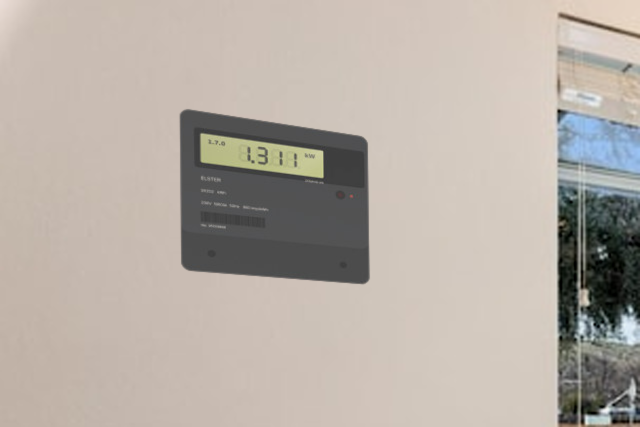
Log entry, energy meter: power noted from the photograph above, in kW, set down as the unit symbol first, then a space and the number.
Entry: kW 1.311
